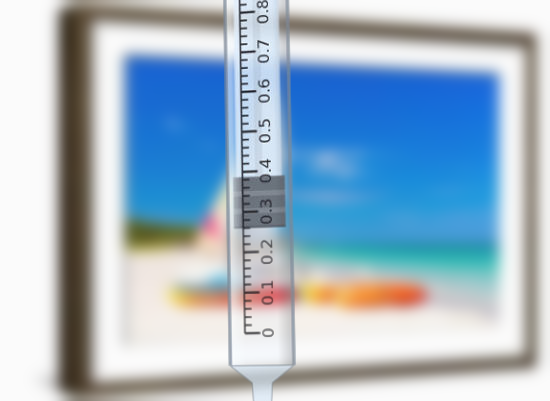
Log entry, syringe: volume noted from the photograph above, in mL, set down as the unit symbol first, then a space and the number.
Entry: mL 0.26
